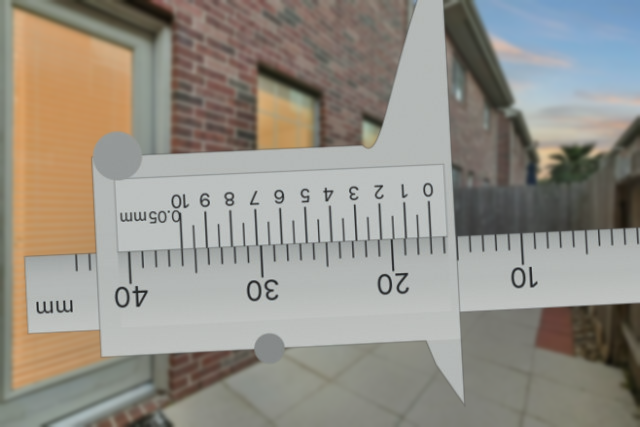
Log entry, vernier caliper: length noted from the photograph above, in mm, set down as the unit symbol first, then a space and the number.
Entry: mm 17.0
